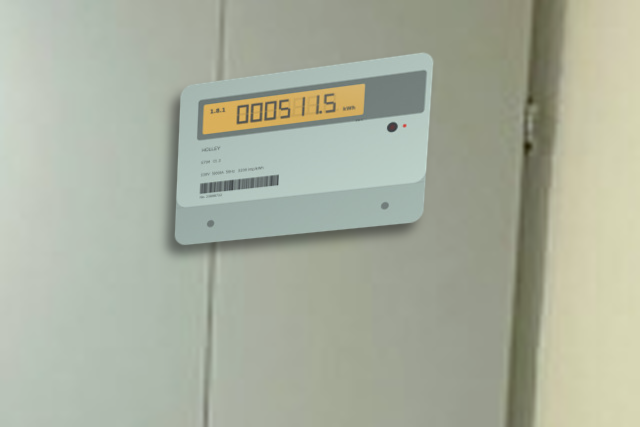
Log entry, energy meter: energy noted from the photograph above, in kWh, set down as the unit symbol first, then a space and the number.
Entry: kWh 511.5
